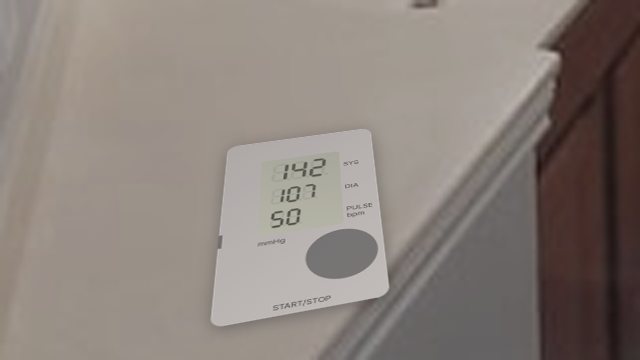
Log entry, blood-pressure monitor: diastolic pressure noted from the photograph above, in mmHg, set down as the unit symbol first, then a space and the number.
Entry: mmHg 107
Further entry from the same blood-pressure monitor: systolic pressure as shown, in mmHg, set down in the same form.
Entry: mmHg 142
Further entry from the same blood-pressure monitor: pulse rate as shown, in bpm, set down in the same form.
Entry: bpm 50
